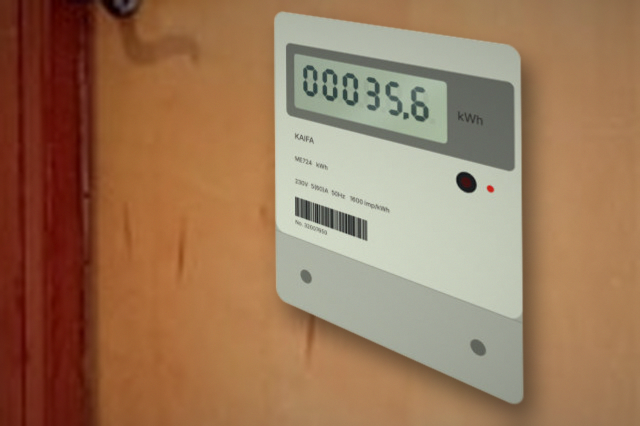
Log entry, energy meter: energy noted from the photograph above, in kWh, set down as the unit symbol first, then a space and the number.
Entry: kWh 35.6
